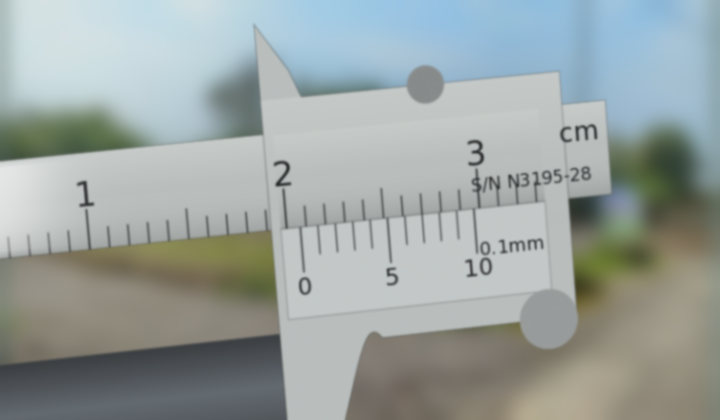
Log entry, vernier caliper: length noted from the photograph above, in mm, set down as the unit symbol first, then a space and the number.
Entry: mm 20.7
